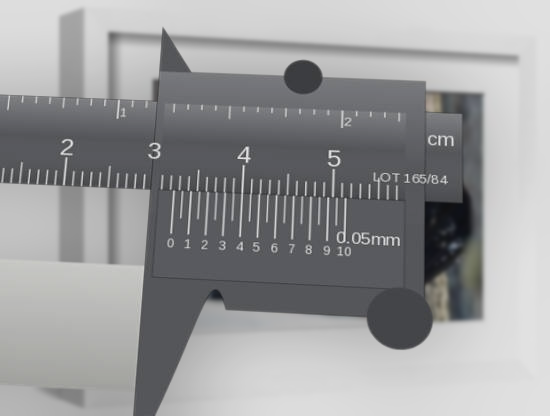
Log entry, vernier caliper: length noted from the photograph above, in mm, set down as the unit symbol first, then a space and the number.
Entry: mm 32.4
